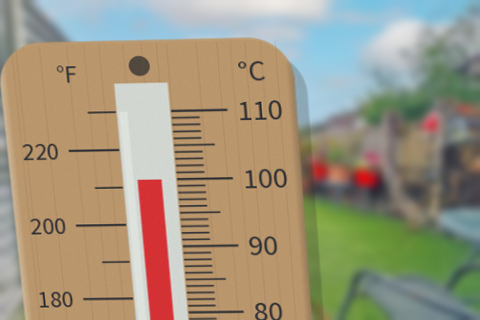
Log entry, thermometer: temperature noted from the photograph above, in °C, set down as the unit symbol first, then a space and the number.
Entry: °C 100
